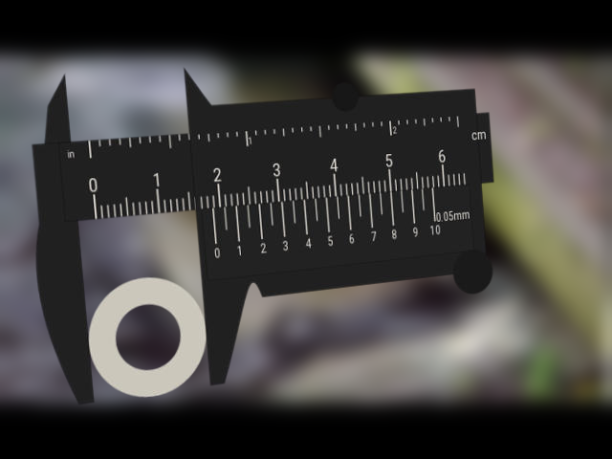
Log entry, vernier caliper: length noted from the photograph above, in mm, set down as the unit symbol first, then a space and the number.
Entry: mm 18.8
